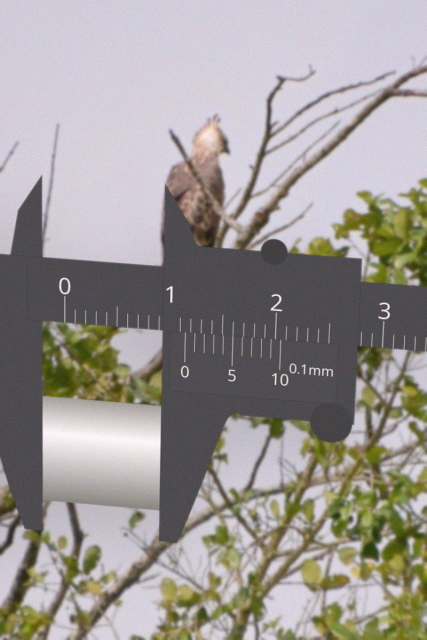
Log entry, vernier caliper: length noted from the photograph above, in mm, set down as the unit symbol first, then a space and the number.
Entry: mm 11.5
